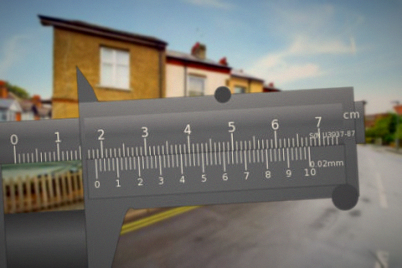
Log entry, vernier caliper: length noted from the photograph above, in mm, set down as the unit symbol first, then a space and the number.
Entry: mm 18.5
